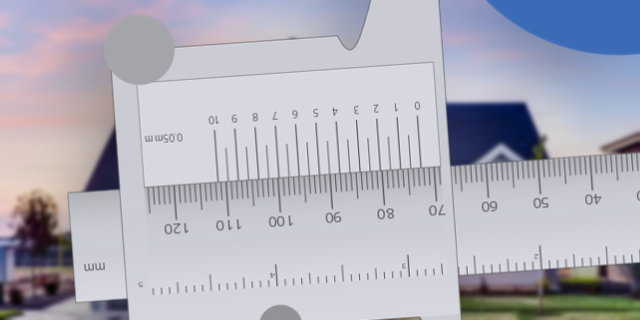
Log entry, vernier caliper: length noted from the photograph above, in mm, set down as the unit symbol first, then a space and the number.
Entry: mm 72.5
